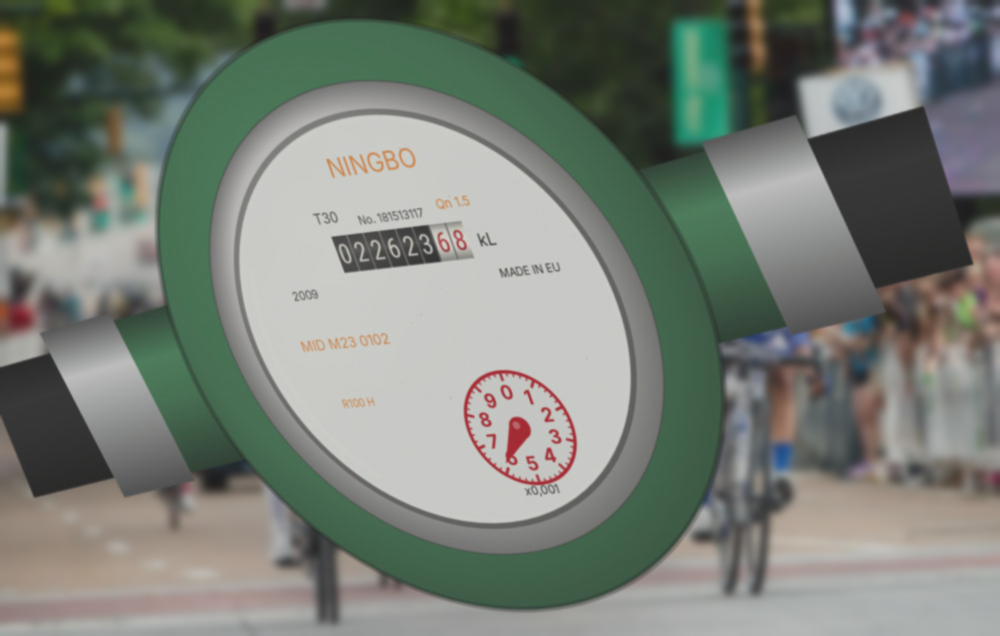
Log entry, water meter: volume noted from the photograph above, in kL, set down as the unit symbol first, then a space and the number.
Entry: kL 22623.686
